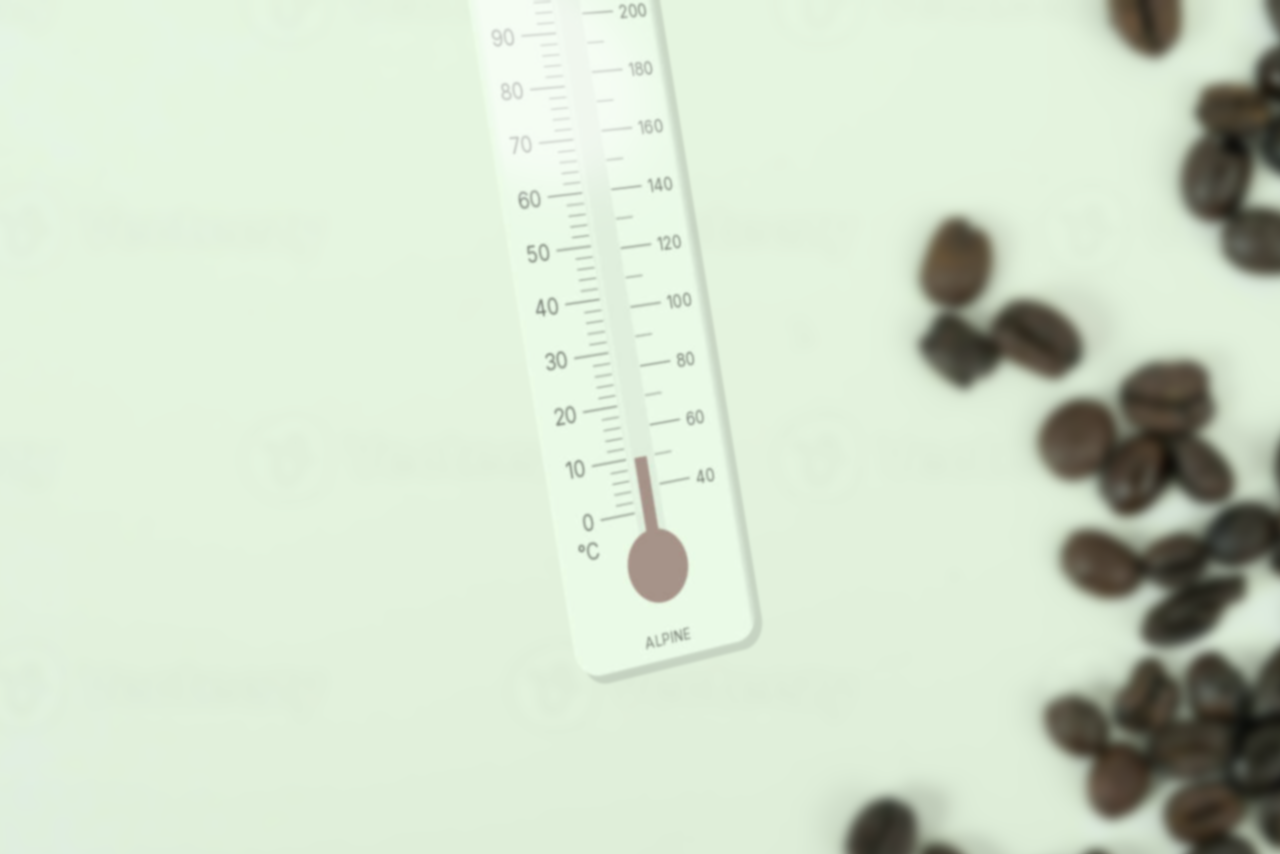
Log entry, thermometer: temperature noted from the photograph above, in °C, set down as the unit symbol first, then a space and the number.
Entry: °C 10
